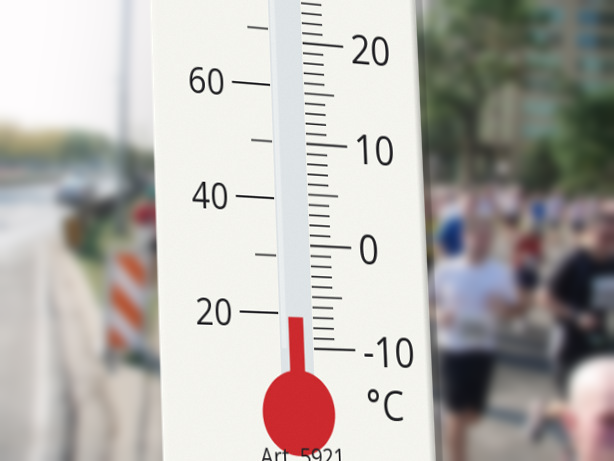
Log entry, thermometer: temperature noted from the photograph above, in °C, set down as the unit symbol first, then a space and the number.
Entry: °C -7
